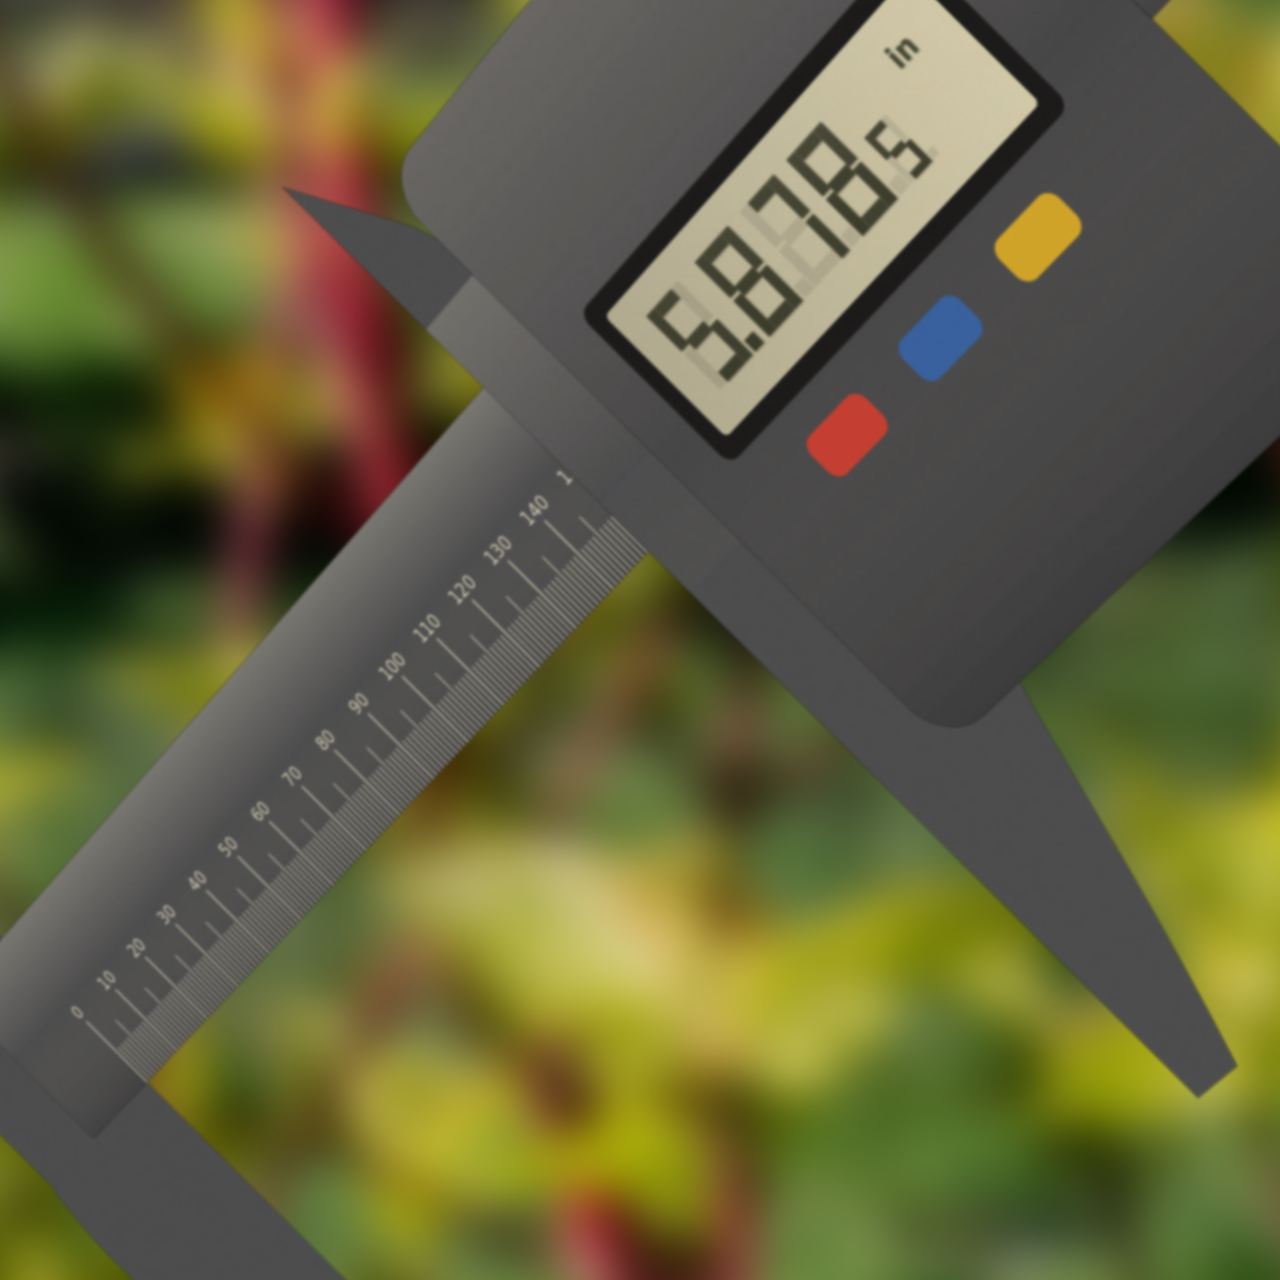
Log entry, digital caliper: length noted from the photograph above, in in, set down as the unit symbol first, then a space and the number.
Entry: in 5.8785
